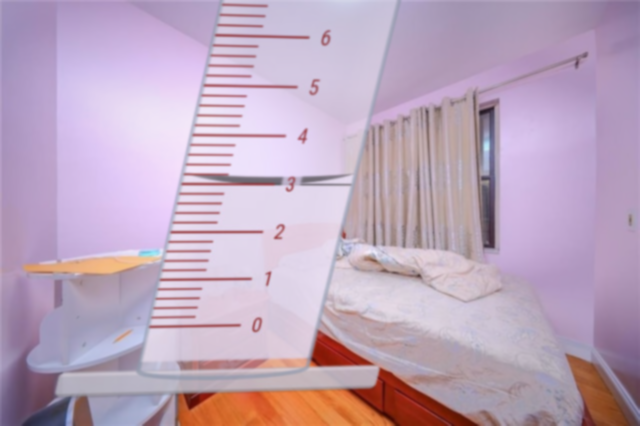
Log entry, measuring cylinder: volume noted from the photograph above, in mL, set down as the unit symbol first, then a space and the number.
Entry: mL 3
